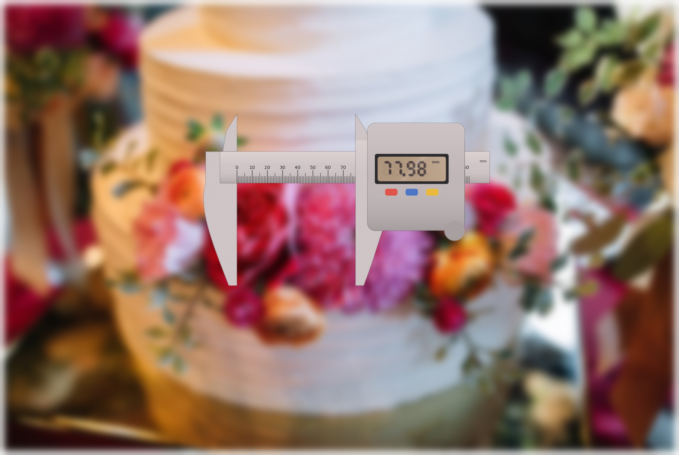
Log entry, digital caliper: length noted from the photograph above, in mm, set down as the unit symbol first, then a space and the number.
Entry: mm 77.98
